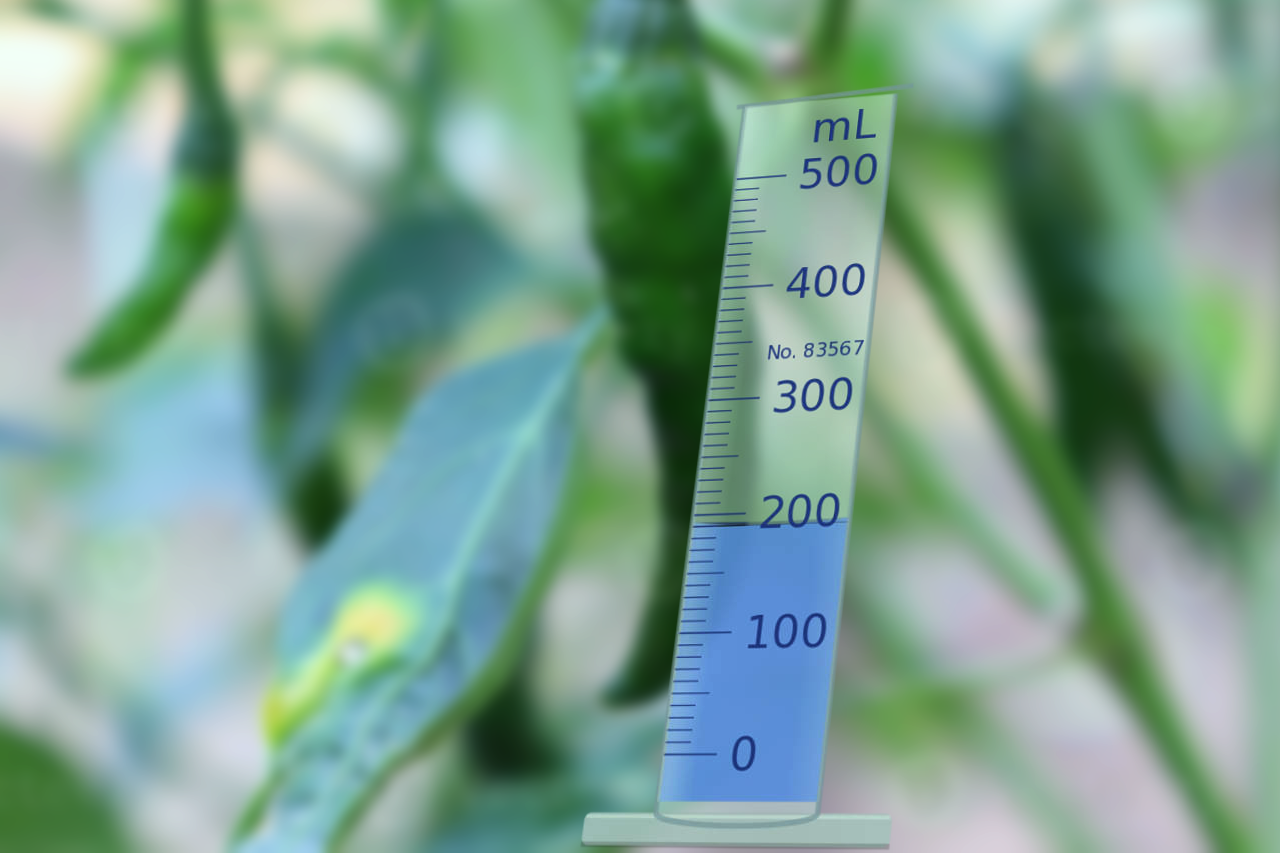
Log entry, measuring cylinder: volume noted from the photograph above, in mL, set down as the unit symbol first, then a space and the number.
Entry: mL 190
